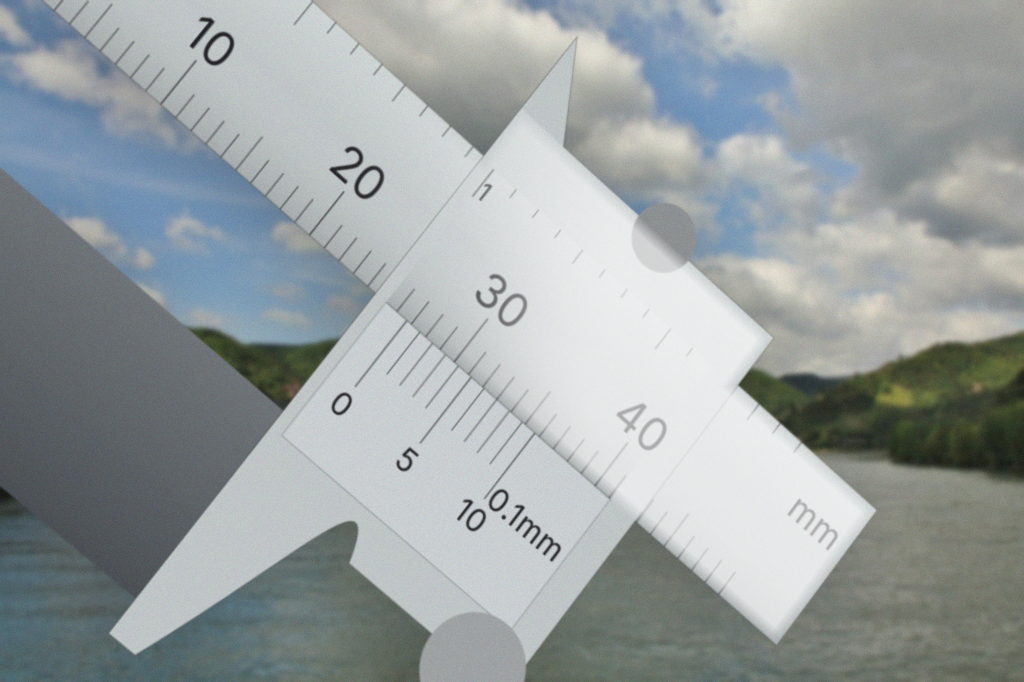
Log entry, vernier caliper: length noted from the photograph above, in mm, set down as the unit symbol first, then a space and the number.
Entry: mm 26.7
